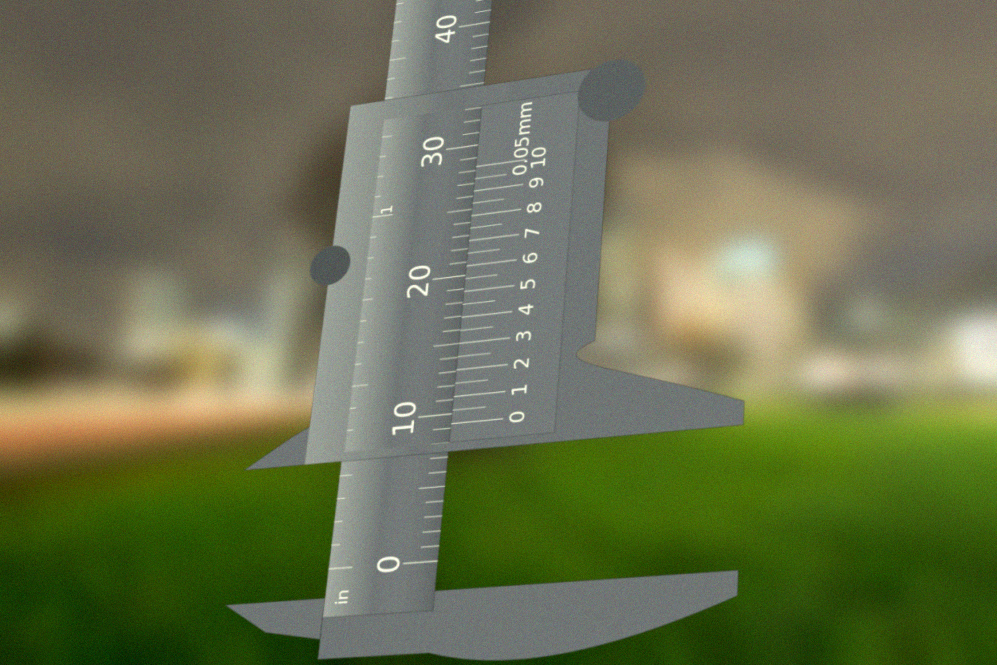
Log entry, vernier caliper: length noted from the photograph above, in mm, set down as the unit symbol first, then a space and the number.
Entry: mm 9.3
